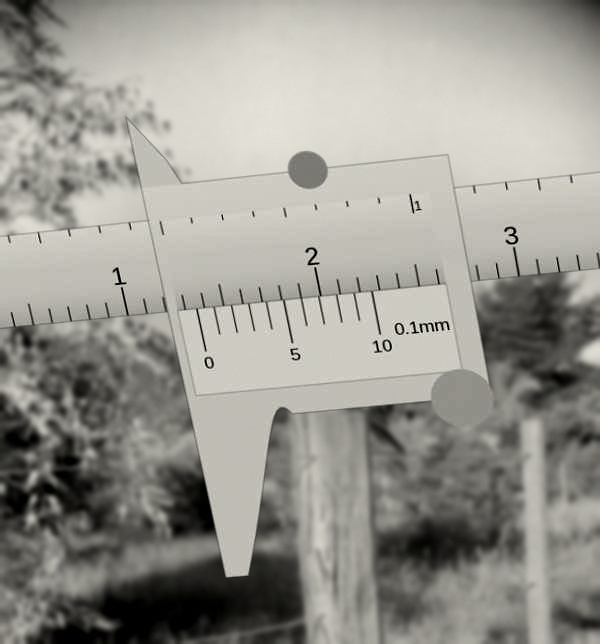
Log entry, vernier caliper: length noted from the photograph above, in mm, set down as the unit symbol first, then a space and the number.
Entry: mm 13.6
